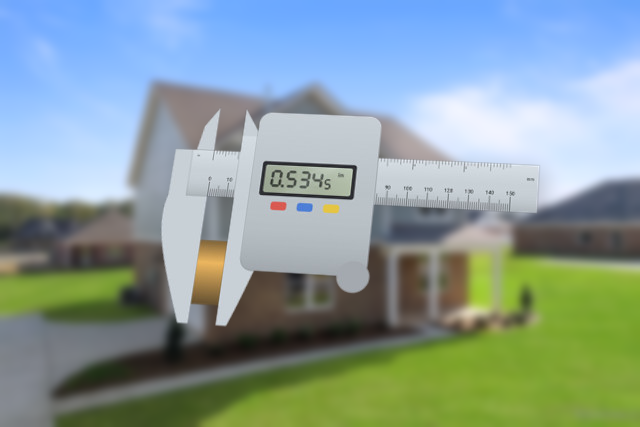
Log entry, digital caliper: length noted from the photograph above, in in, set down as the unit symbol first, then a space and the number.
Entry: in 0.5345
